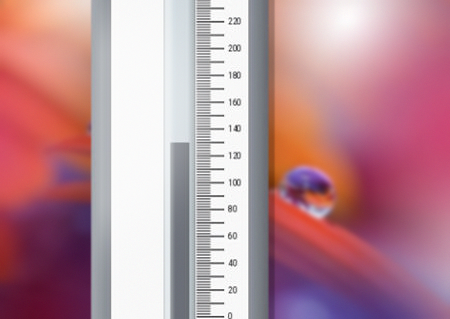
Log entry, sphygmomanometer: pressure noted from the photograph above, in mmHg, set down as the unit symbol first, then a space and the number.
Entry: mmHg 130
